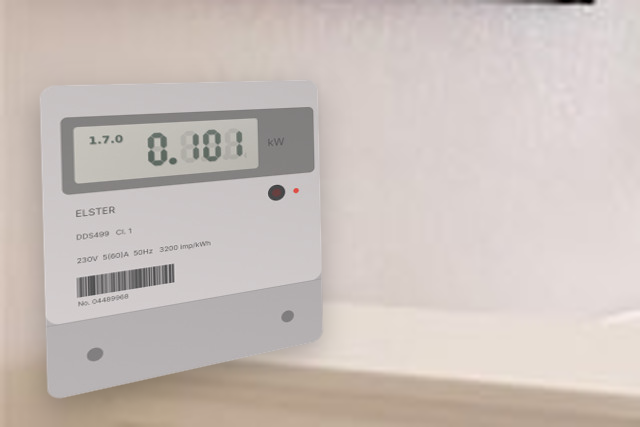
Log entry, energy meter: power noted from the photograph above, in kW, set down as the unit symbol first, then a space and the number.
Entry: kW 0.101
